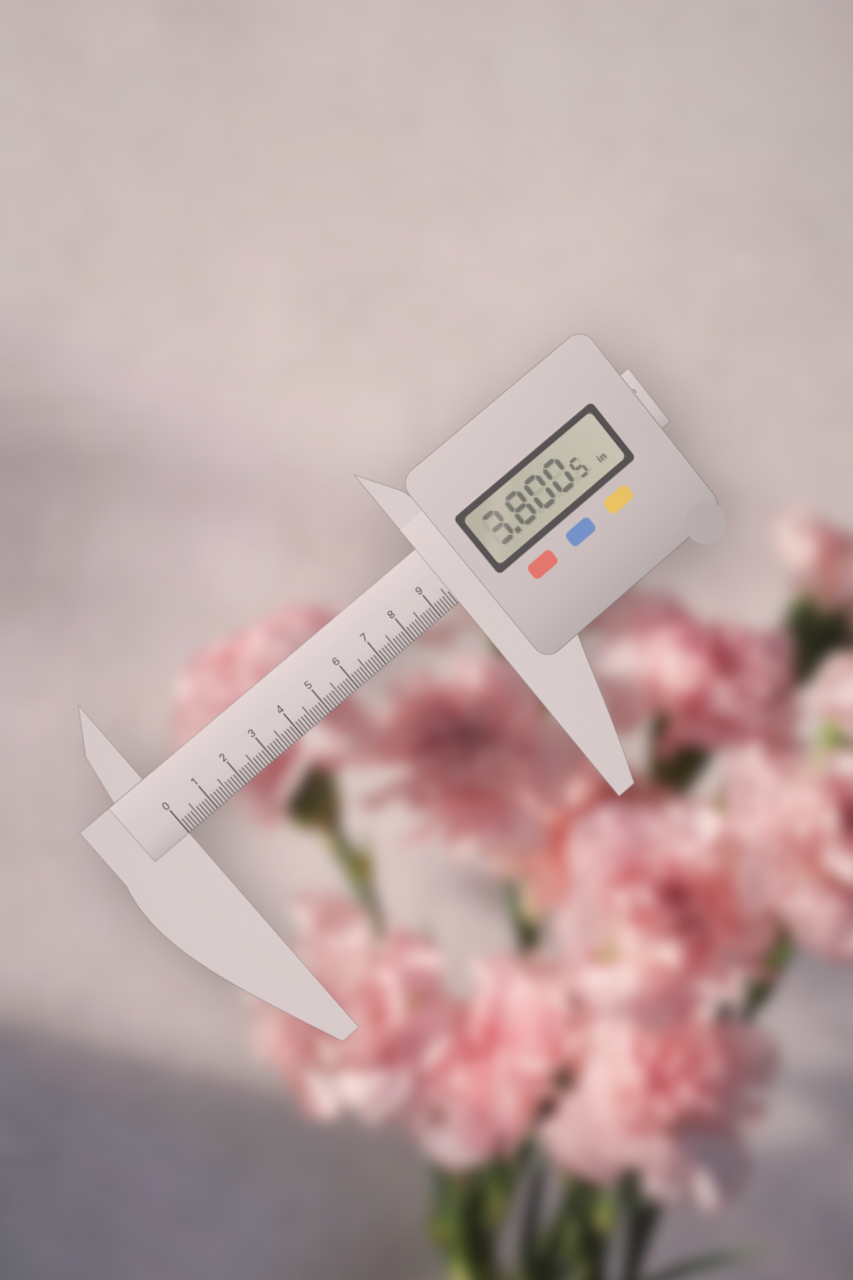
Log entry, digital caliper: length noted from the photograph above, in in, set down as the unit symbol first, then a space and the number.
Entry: in 3.8005
